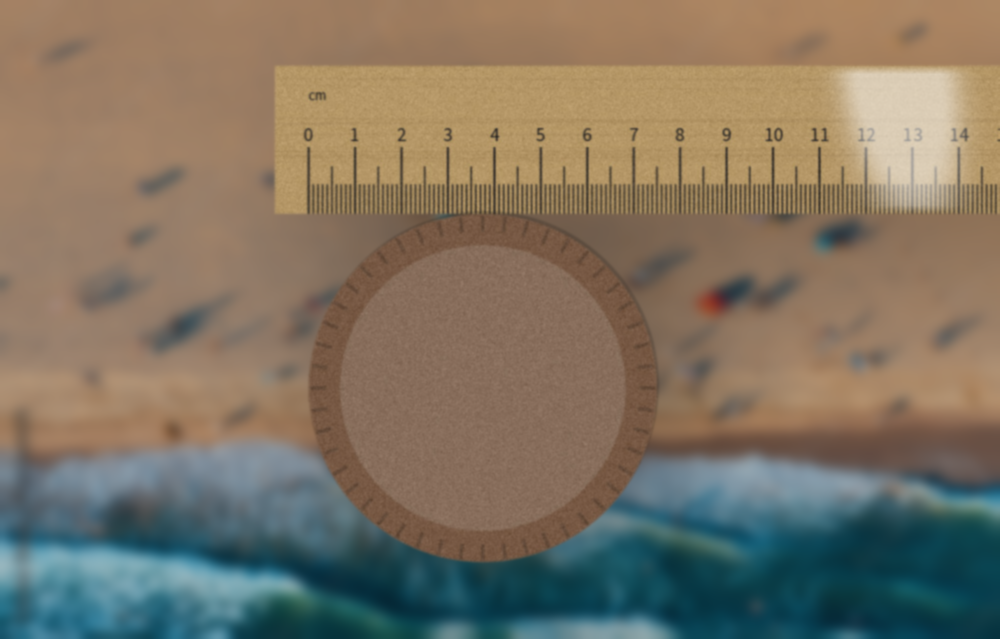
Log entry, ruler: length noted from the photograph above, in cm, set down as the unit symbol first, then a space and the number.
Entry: cm 7.5
